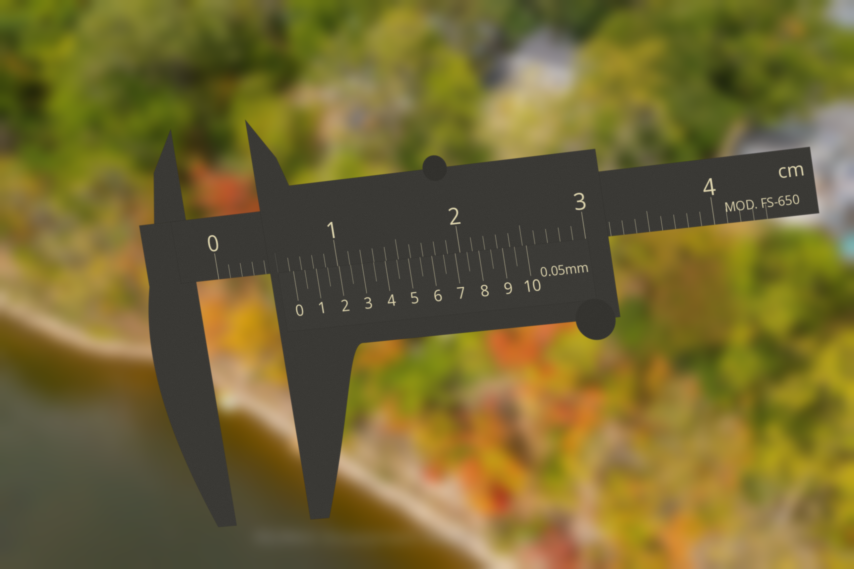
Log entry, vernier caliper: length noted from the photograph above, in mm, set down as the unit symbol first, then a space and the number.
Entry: mm 6.3
